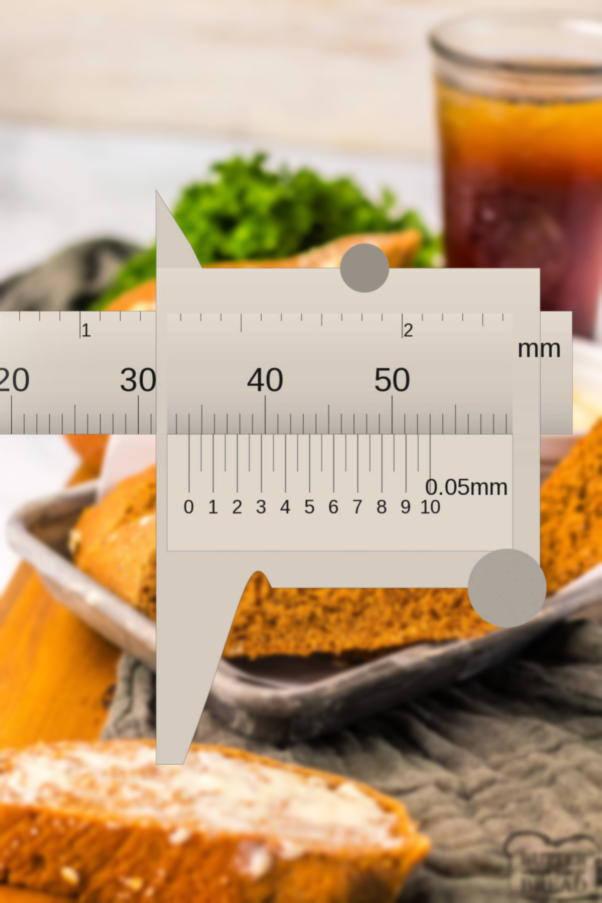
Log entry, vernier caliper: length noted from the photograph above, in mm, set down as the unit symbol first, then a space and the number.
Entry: mm 34.0
